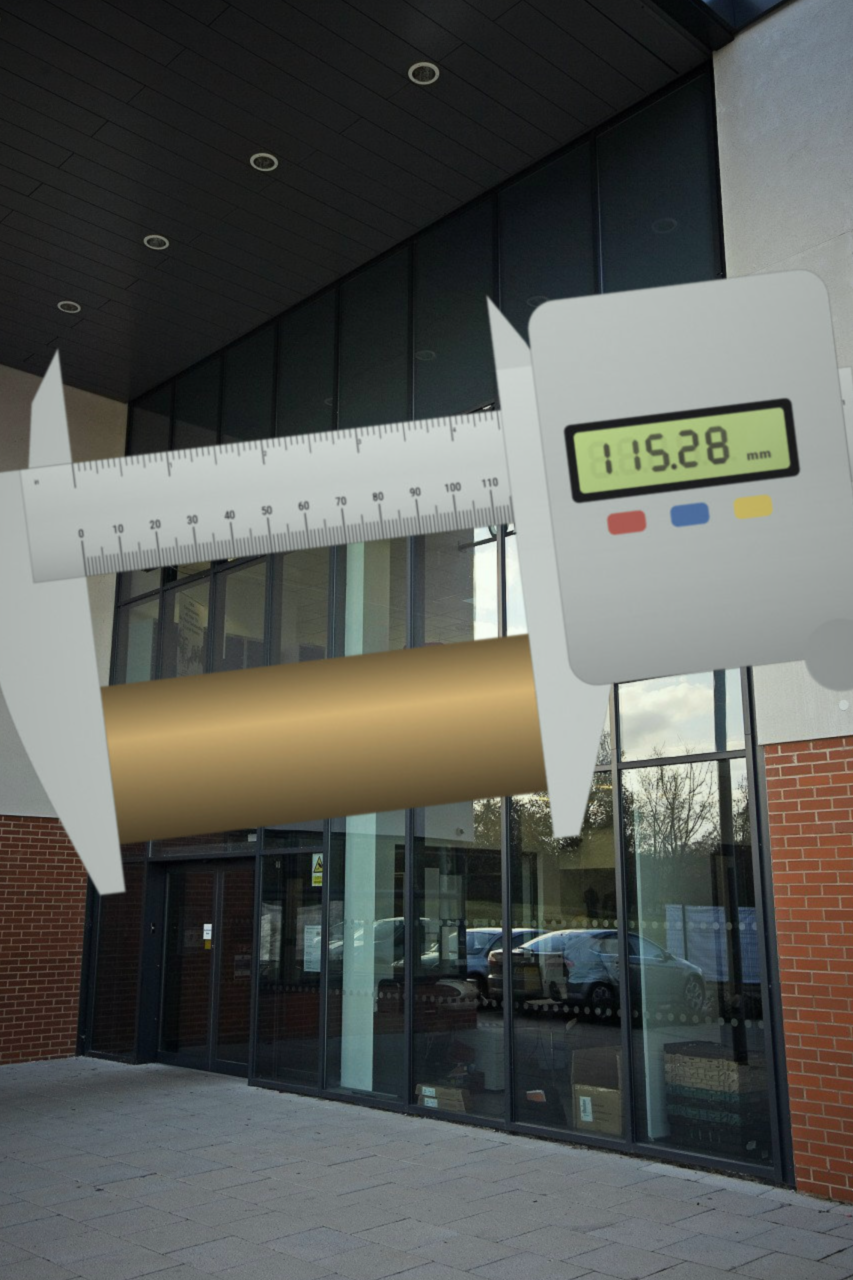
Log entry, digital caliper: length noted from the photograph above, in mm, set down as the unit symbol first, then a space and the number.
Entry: mm 115.28
